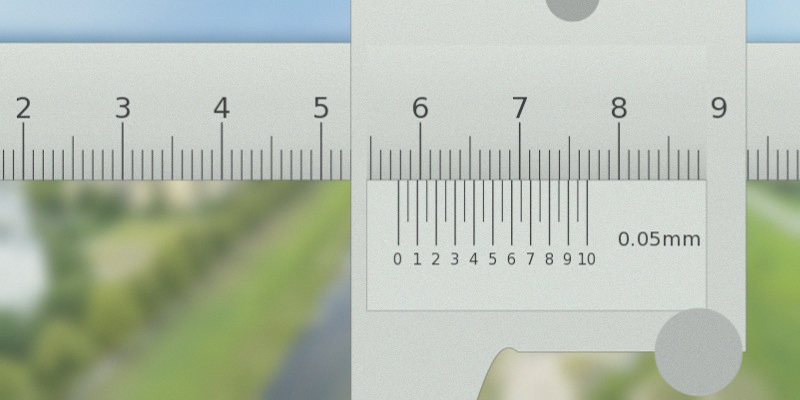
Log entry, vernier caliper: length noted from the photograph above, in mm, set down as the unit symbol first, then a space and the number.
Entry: mm 57.8
